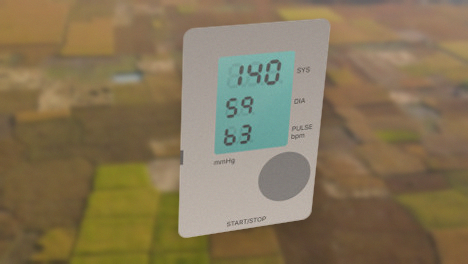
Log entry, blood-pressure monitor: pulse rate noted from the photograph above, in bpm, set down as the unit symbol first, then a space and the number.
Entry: bpm 63
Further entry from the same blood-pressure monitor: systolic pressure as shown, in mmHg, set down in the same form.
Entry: mmHg 140
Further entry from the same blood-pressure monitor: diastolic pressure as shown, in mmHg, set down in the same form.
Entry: mmHg 59
